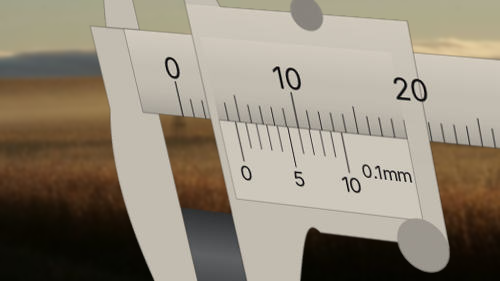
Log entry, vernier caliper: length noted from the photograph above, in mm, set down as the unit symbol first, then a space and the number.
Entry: mm 4.6
